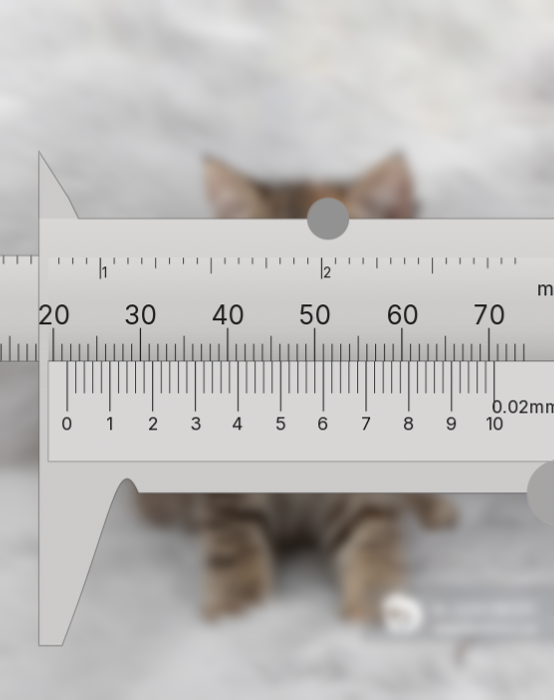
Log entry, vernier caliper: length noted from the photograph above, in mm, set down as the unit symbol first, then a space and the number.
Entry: mm 21.6
